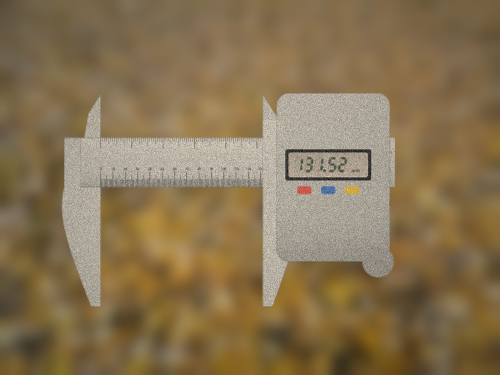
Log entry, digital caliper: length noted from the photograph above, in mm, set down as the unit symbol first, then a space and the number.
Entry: mm 131.52
